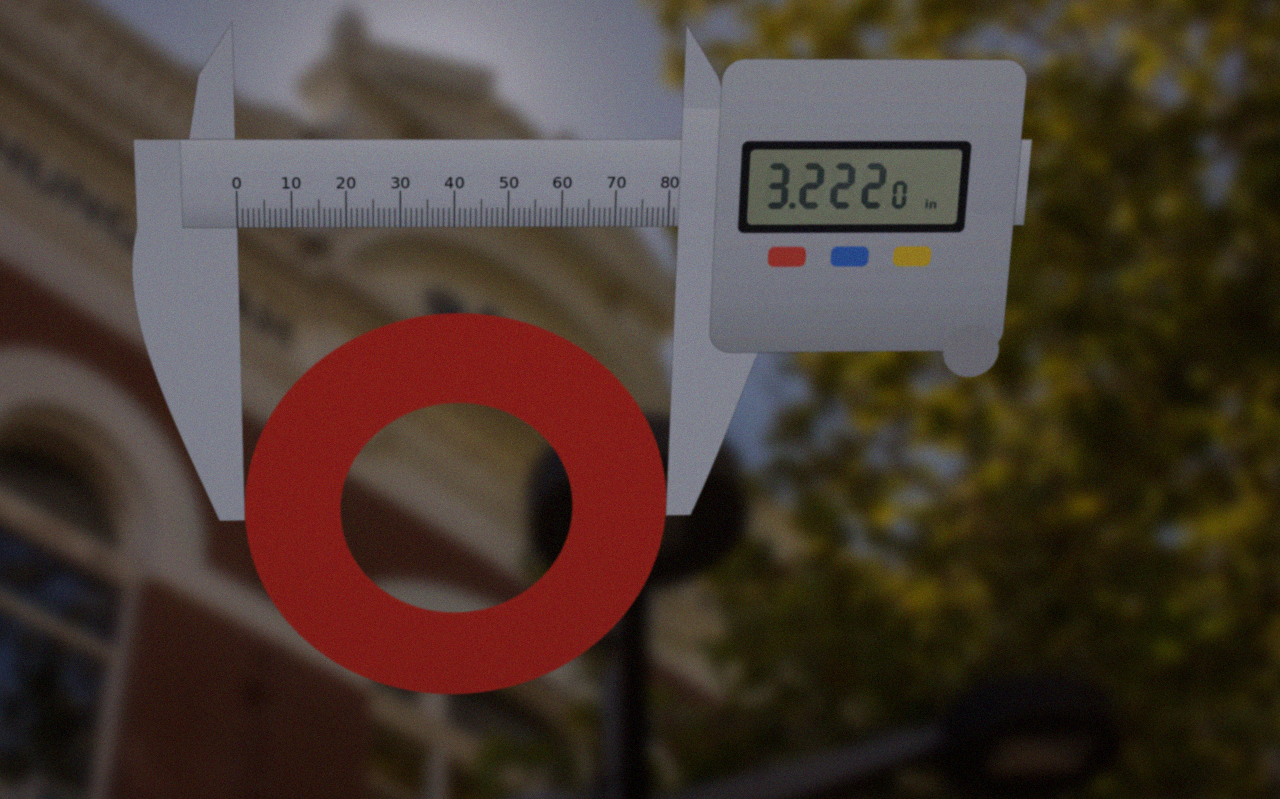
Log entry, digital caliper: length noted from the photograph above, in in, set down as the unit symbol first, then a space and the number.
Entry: in 3.2220
